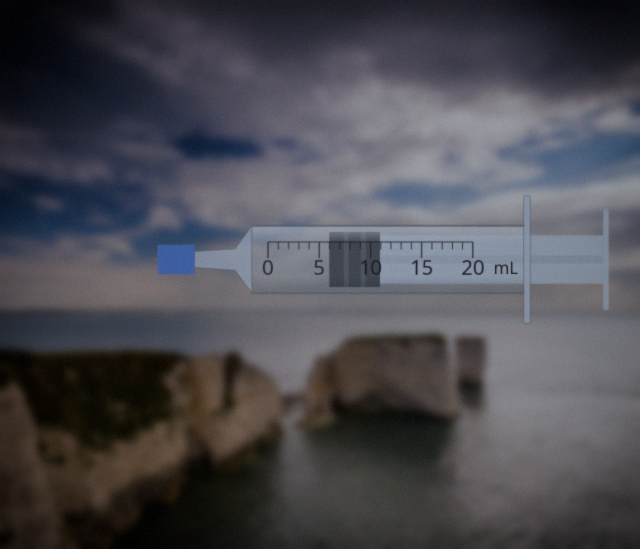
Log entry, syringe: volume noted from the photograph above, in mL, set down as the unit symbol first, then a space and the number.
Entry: mL 6
